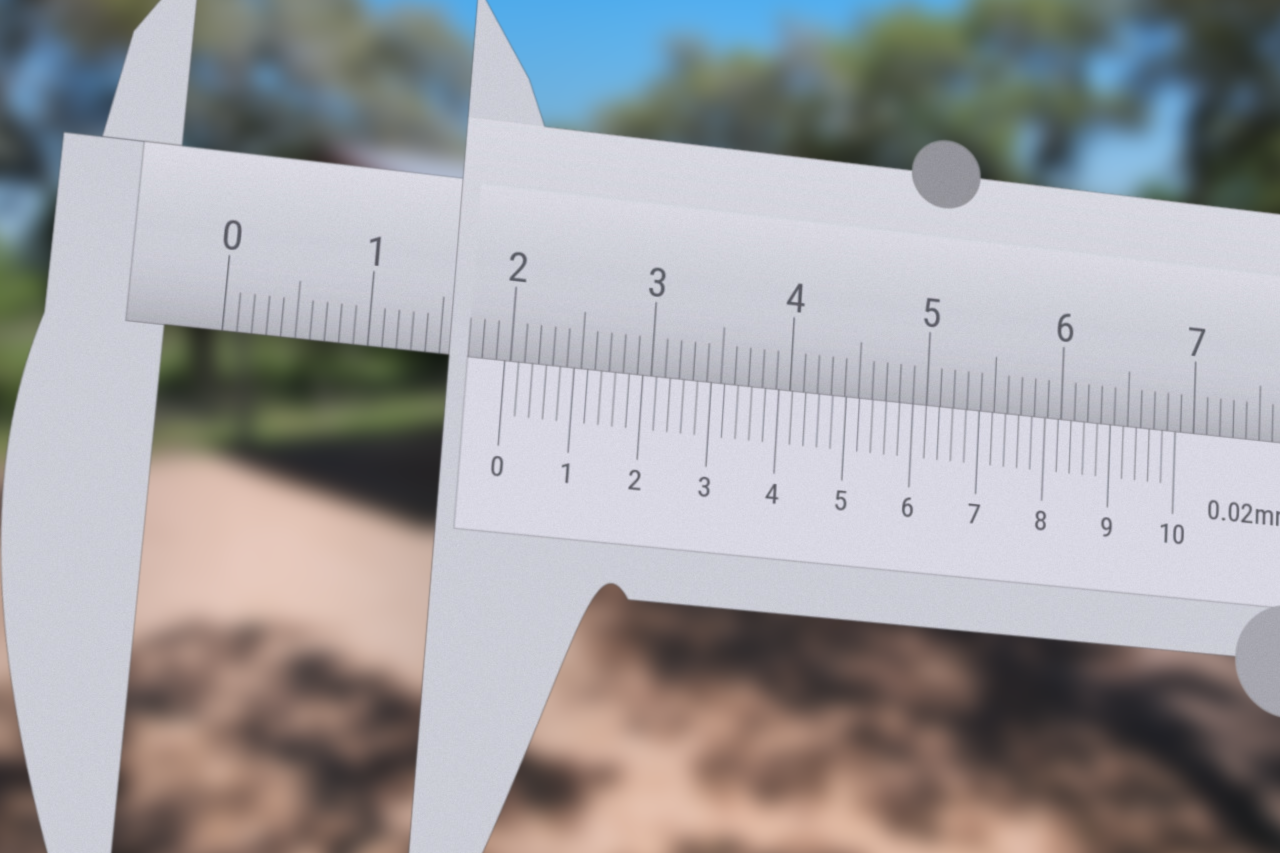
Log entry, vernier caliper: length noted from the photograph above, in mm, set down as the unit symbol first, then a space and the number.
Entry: mm 19.6
